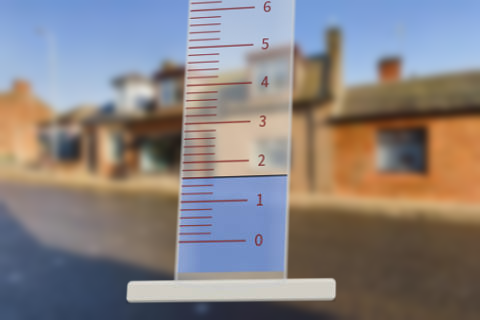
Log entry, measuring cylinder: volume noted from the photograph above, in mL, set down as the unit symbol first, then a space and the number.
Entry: mL 1.6
